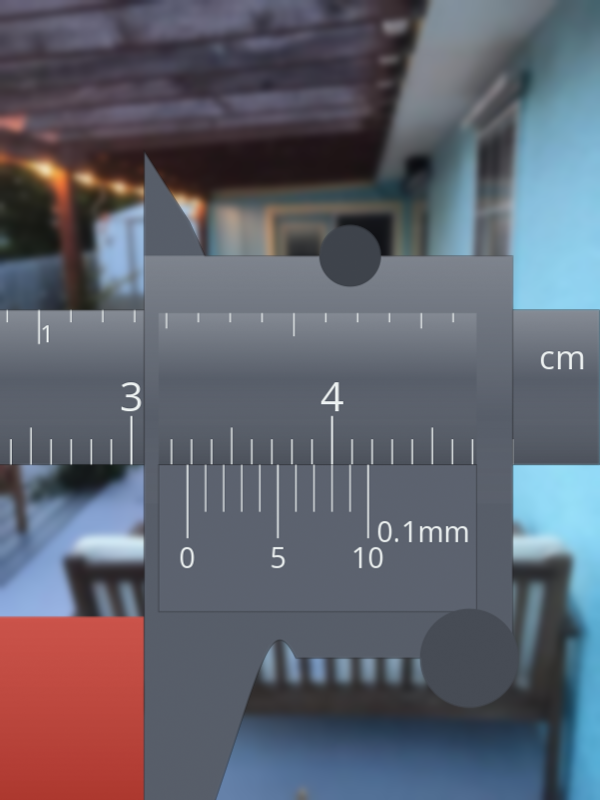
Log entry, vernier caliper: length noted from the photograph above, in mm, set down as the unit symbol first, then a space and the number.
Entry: mm 32.8
